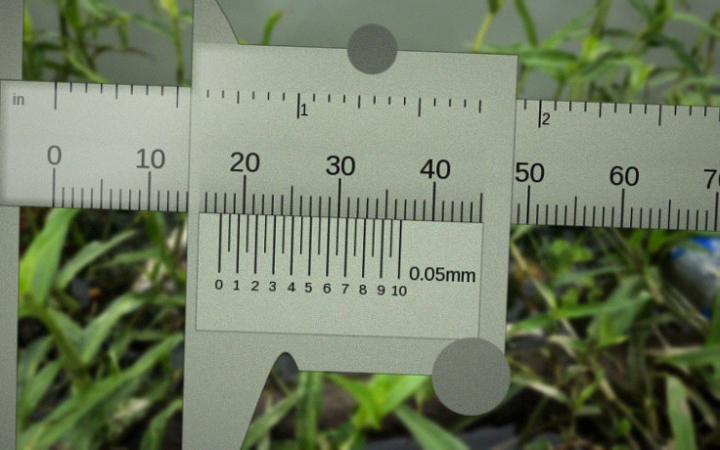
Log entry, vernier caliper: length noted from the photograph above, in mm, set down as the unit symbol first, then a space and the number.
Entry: mm 17.6
